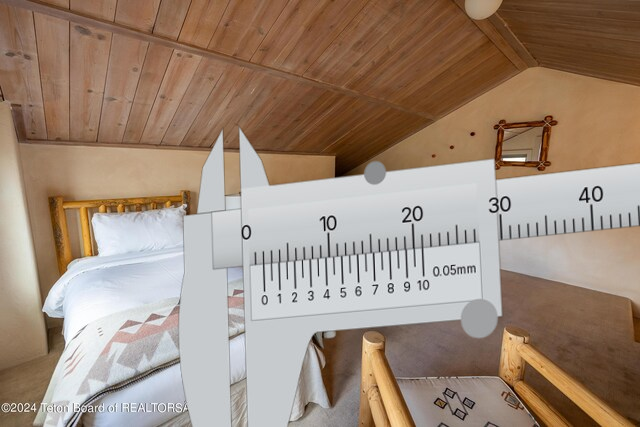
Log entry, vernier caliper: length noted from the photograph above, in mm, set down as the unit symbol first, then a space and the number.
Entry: mm 2.0
